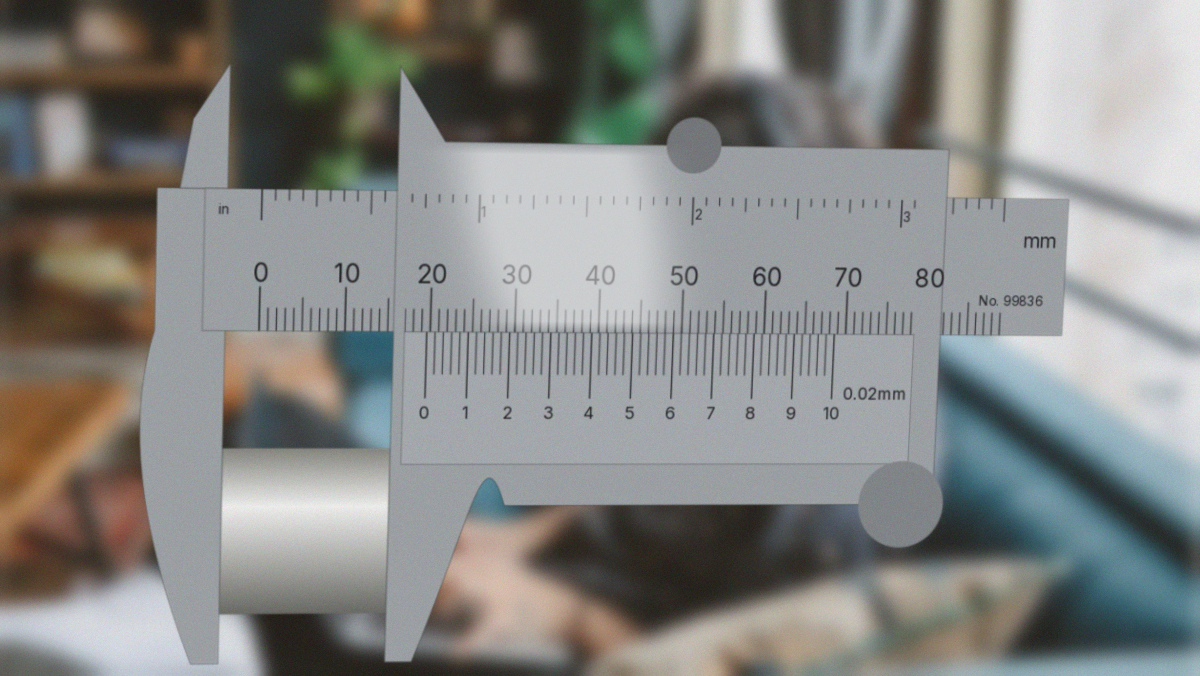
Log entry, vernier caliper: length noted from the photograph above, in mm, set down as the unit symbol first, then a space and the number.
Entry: mm 19.6
